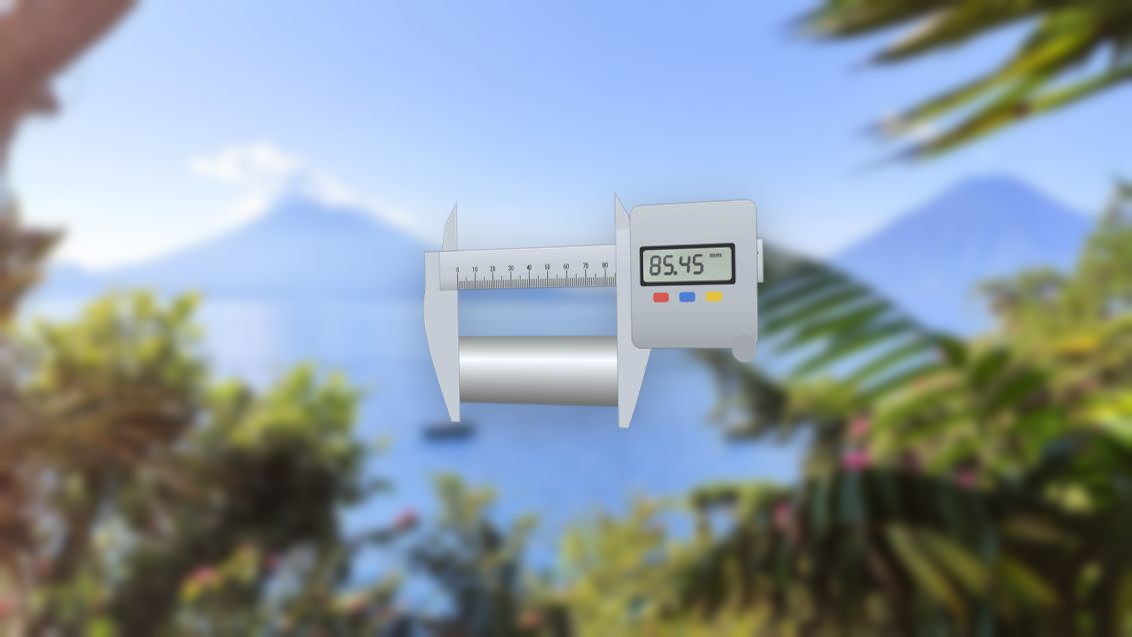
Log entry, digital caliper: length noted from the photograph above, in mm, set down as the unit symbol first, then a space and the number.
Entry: mm 85.45
